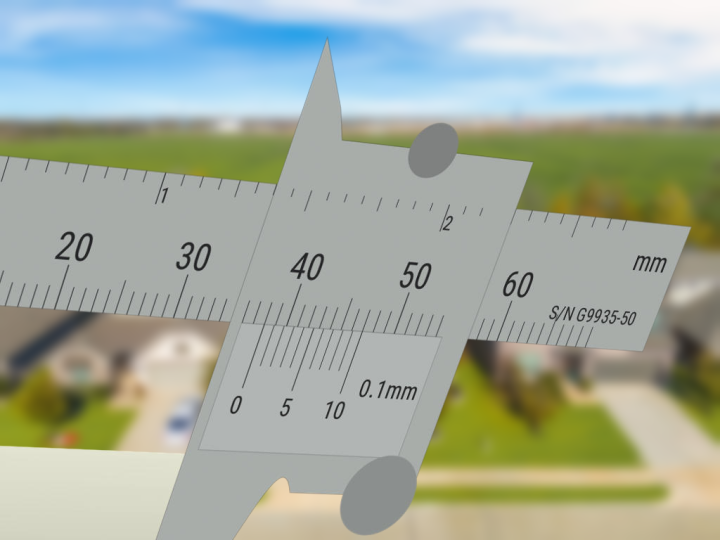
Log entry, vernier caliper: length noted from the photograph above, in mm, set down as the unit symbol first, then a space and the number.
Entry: mm 38.0
